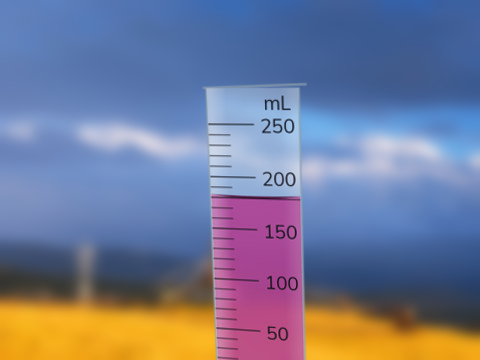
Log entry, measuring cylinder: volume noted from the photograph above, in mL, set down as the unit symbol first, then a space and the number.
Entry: mL 180
